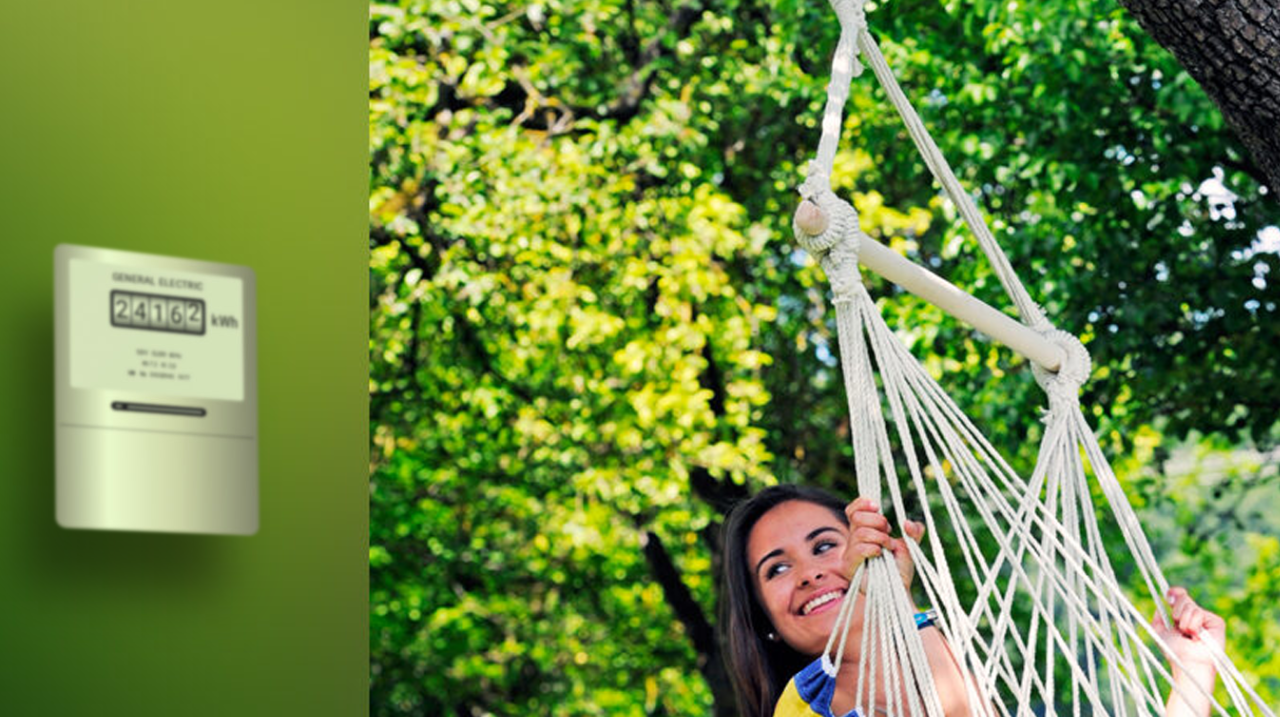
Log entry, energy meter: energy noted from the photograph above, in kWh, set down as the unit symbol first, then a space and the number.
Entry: kWh 24162
